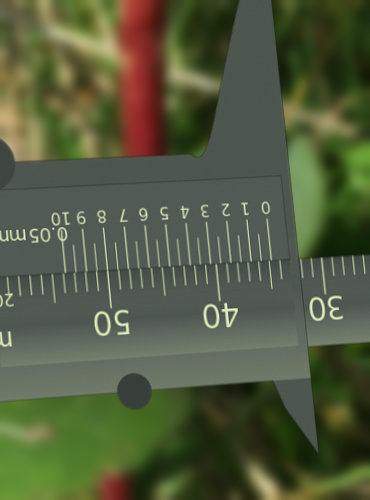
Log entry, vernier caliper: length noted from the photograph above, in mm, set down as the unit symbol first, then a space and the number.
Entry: mm 34.8
